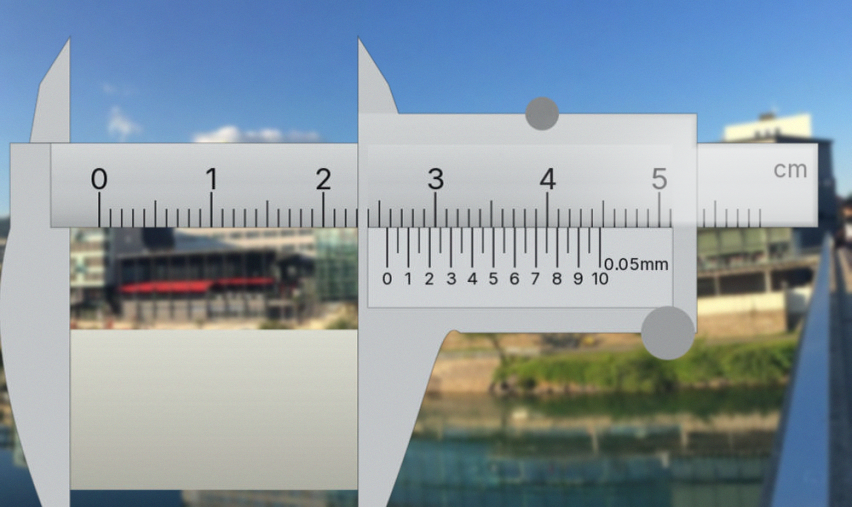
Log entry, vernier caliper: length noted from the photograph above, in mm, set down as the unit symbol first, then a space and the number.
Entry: mm 25.7
